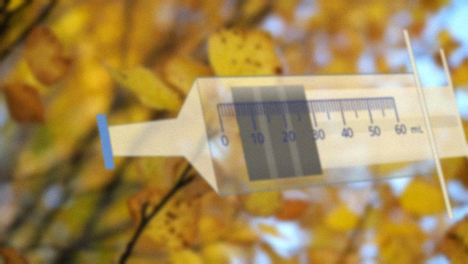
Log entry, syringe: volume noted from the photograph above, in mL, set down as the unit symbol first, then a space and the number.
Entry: mL 5
